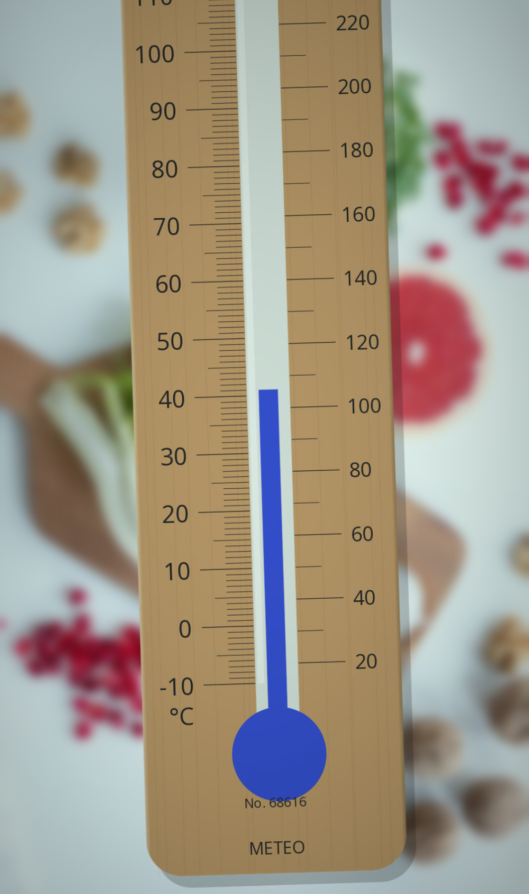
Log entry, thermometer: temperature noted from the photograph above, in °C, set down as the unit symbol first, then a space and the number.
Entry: °C 41
